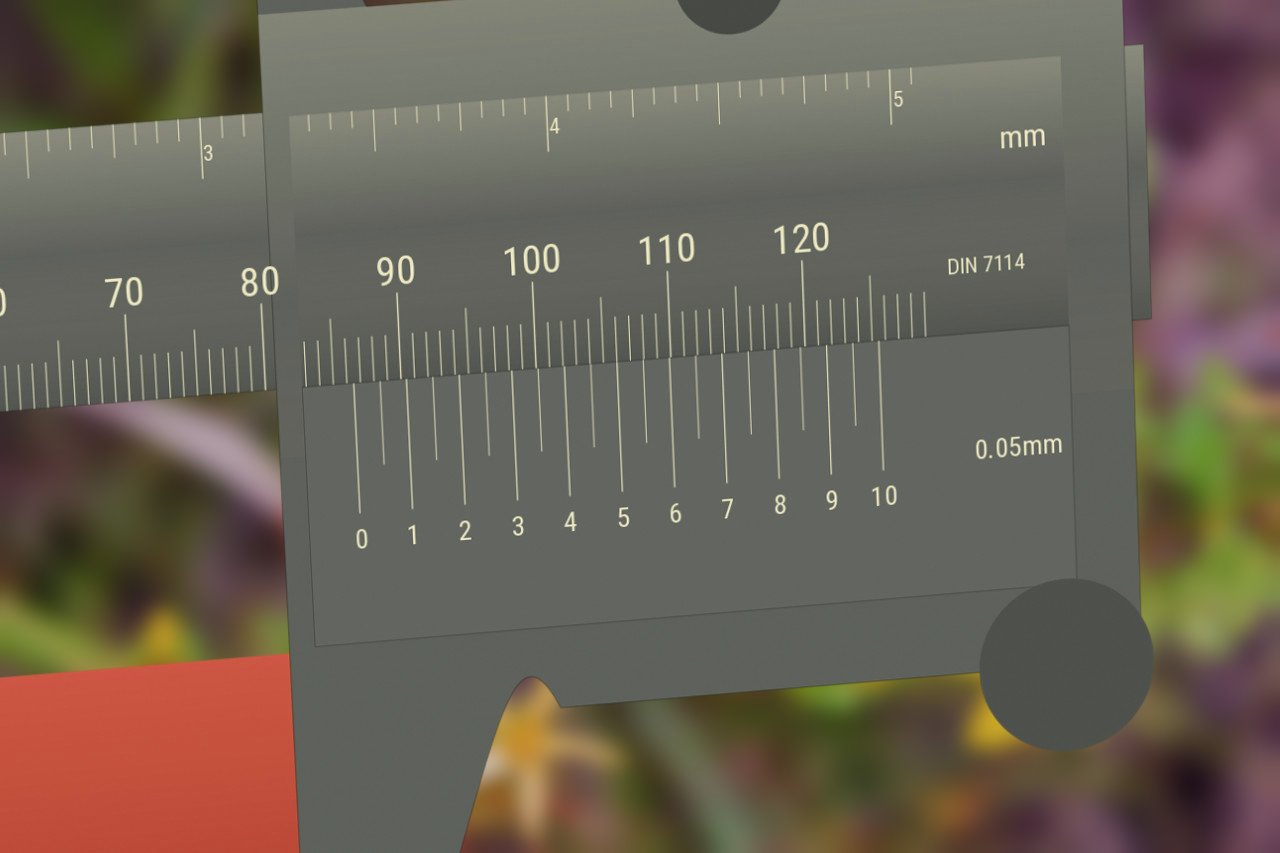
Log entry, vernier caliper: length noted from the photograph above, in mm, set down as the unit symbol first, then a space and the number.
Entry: mm 86.5
